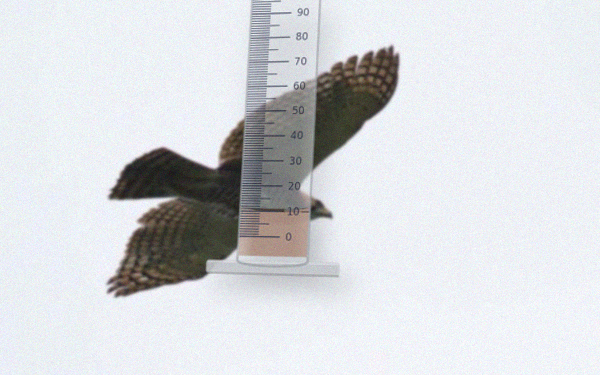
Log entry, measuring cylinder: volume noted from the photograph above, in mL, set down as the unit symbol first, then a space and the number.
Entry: mL 10
